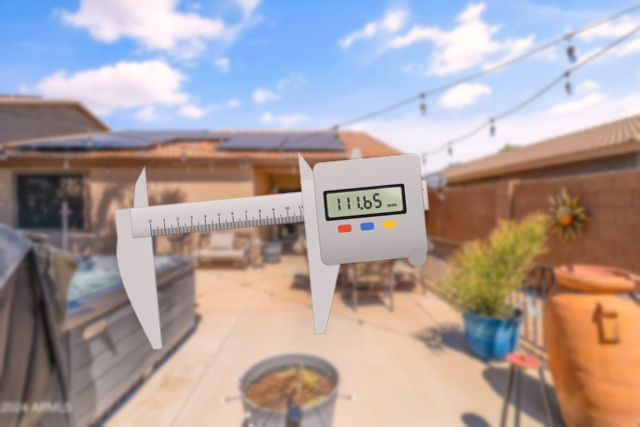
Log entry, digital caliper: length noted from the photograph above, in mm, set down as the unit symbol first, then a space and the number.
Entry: mm 111.65
